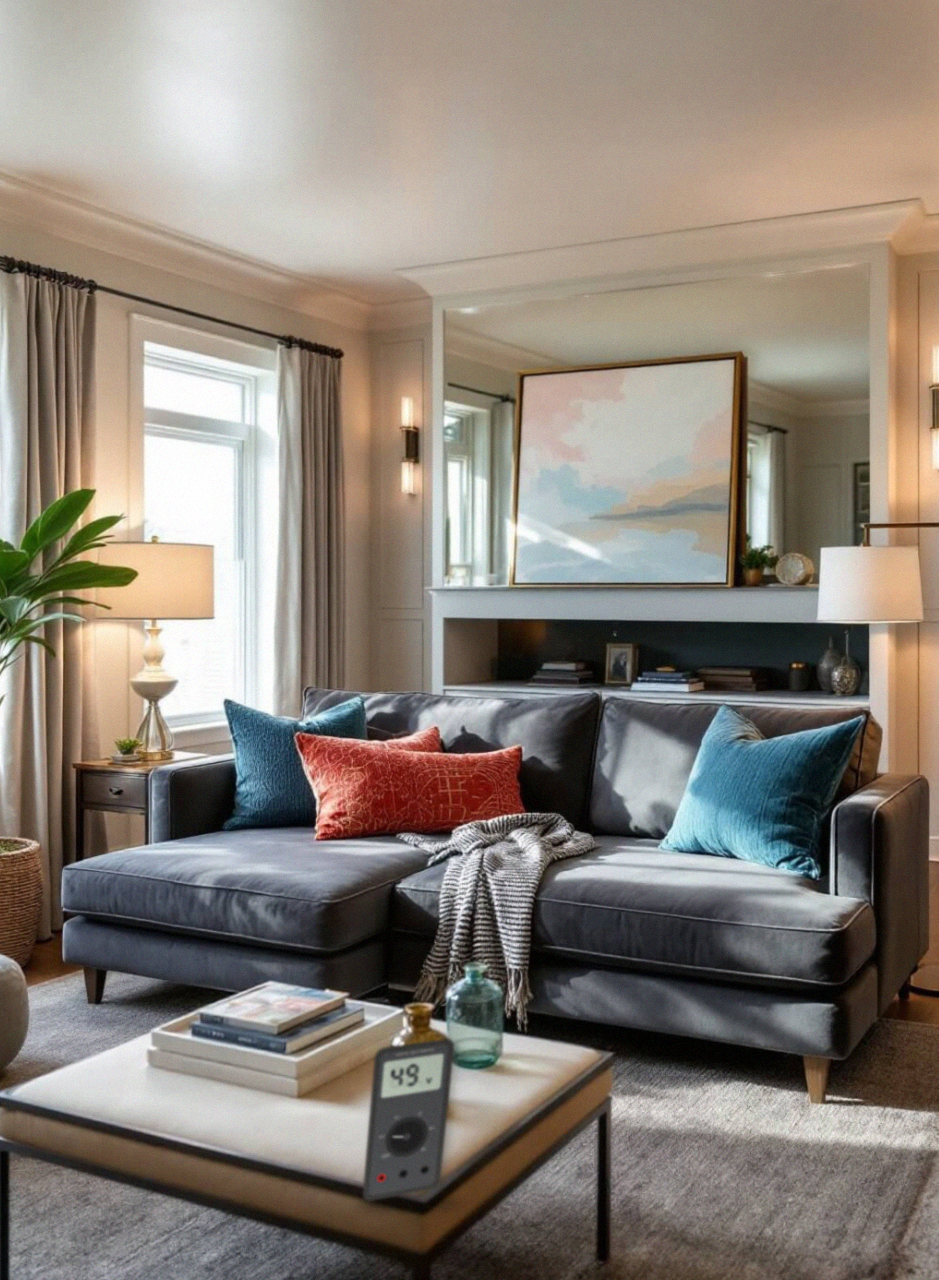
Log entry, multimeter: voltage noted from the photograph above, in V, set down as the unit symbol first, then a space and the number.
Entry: V 49
